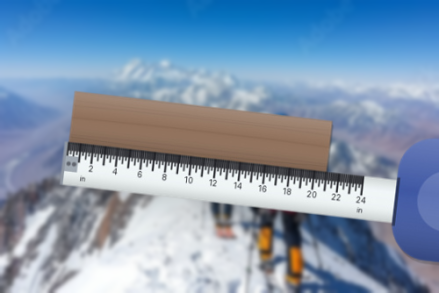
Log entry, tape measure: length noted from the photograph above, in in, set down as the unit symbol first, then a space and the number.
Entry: in 21
